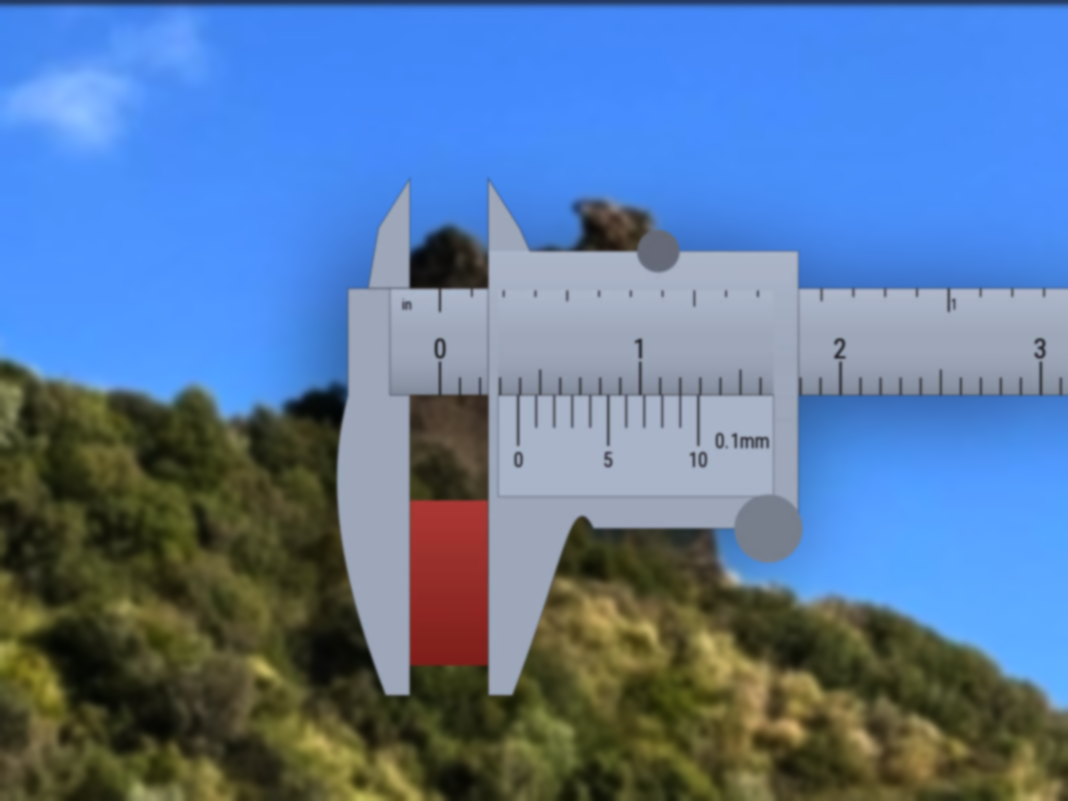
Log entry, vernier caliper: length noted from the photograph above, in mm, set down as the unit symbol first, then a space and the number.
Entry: mm 3.9
